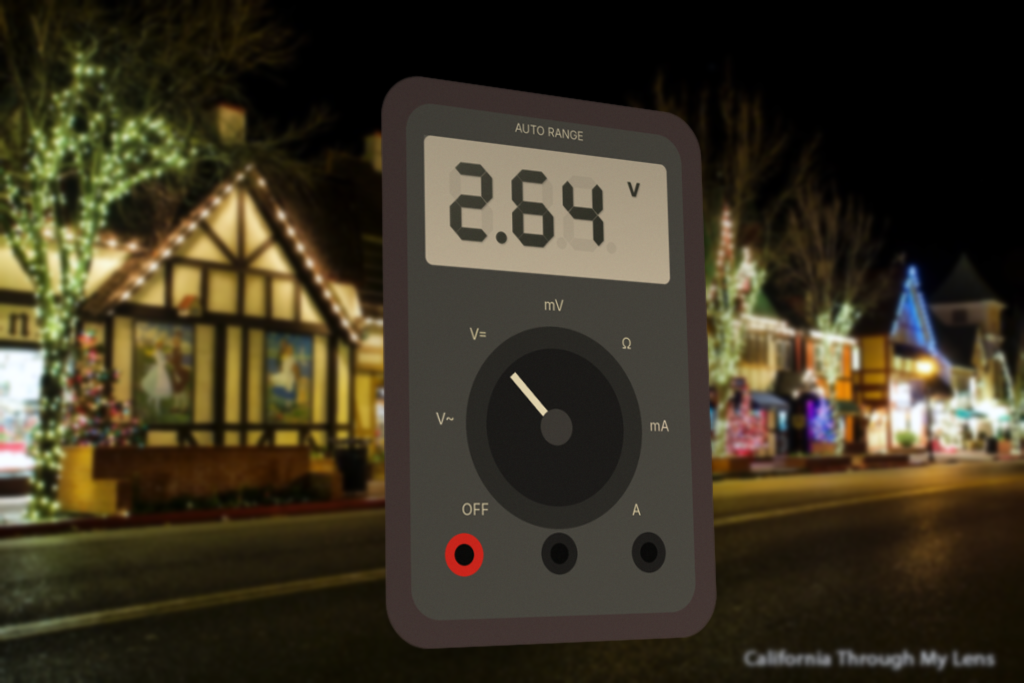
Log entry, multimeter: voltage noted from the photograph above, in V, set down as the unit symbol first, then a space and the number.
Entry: V 2.64
